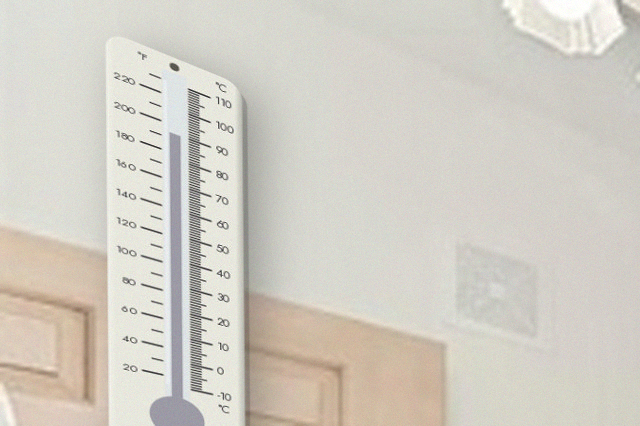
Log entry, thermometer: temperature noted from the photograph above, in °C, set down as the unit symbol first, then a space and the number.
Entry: °C 90
